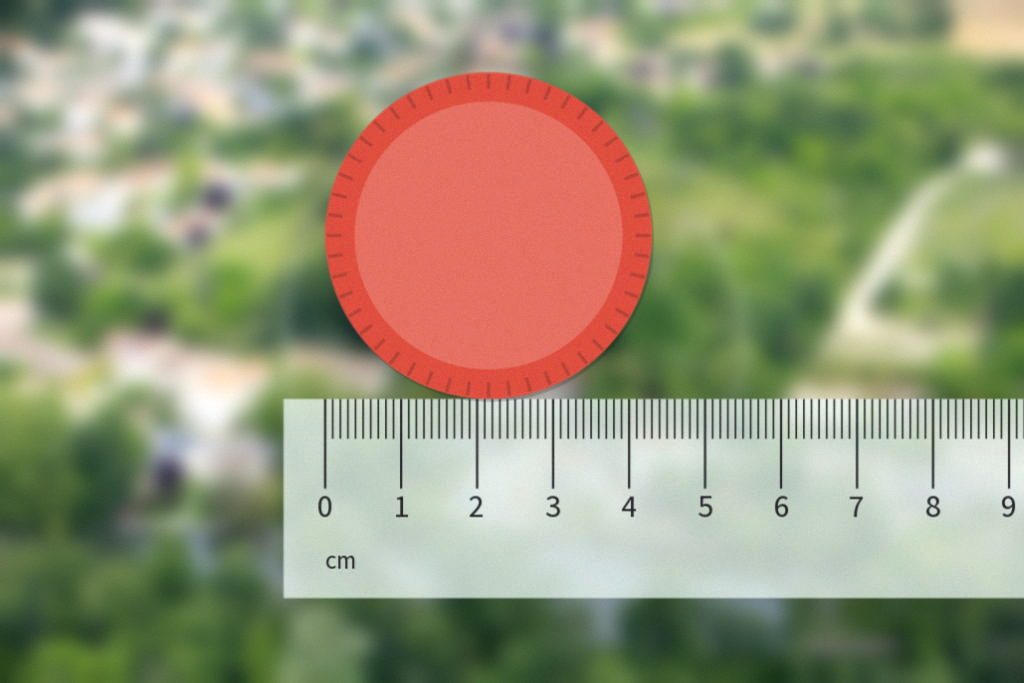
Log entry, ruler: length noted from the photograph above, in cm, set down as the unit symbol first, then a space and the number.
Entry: cm 4.3
